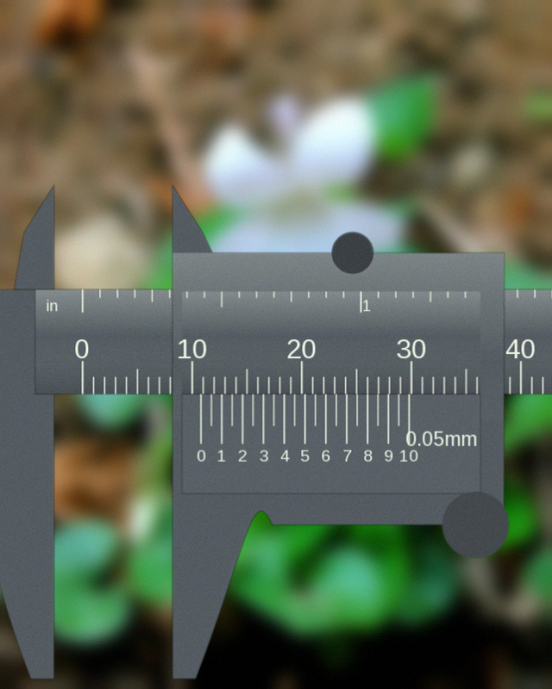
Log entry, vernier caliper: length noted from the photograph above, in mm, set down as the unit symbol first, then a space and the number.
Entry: mm 10.8
